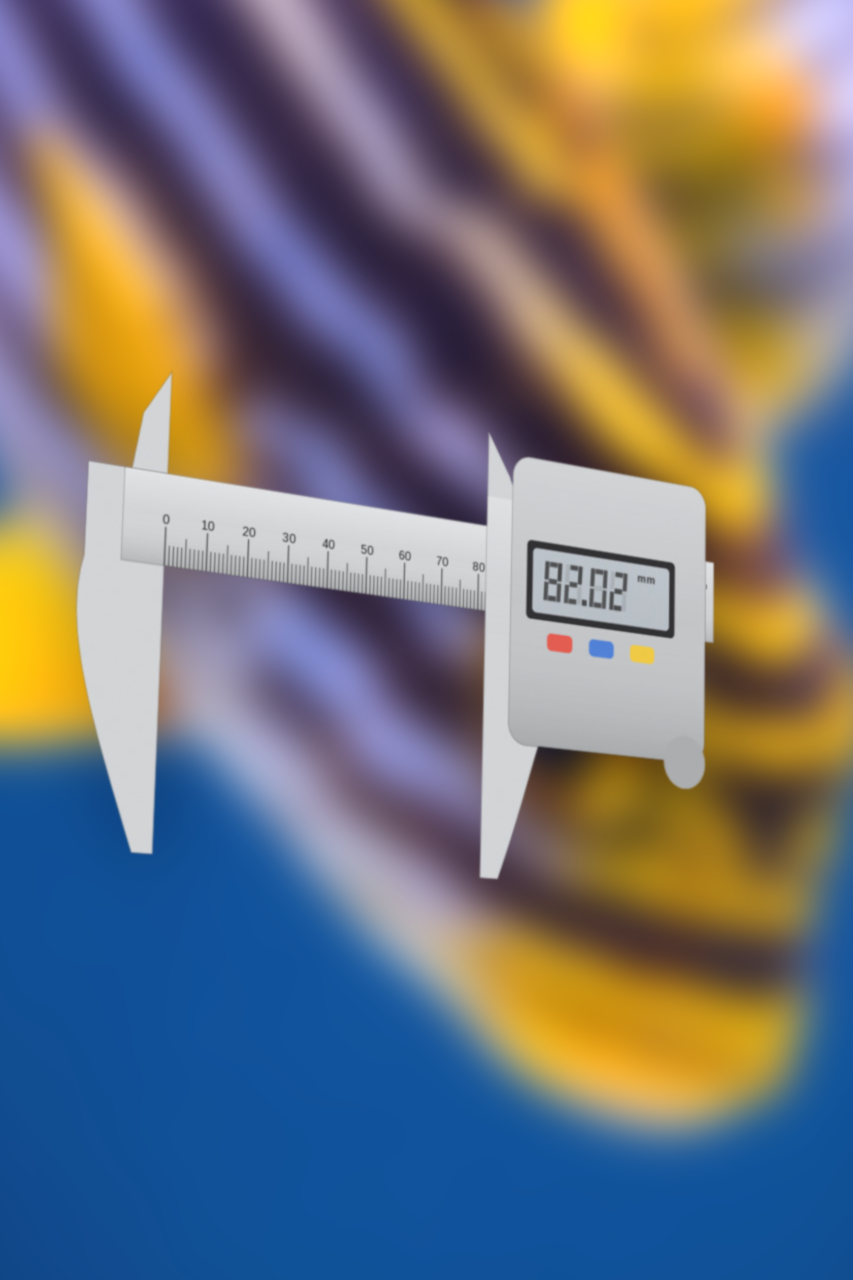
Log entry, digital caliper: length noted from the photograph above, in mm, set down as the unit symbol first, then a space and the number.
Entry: mm 82.02
